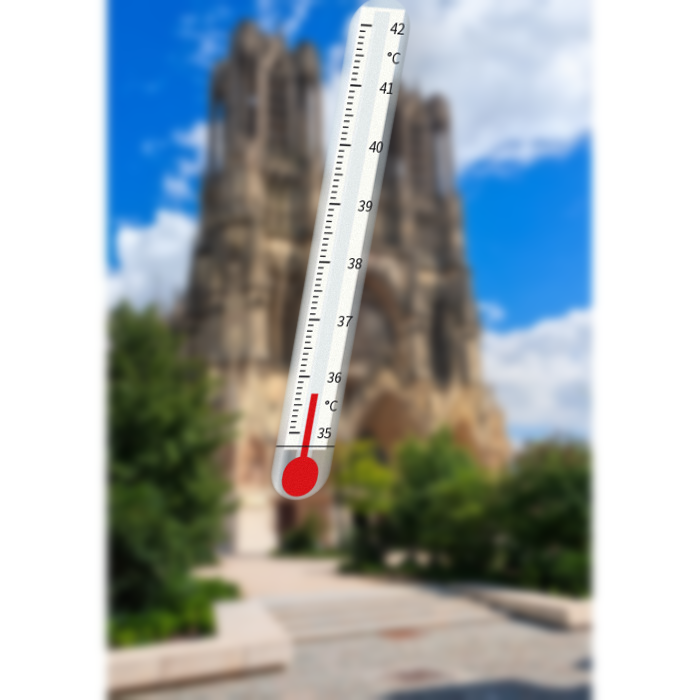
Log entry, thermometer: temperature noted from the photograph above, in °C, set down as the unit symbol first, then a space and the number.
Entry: °C 35.7
